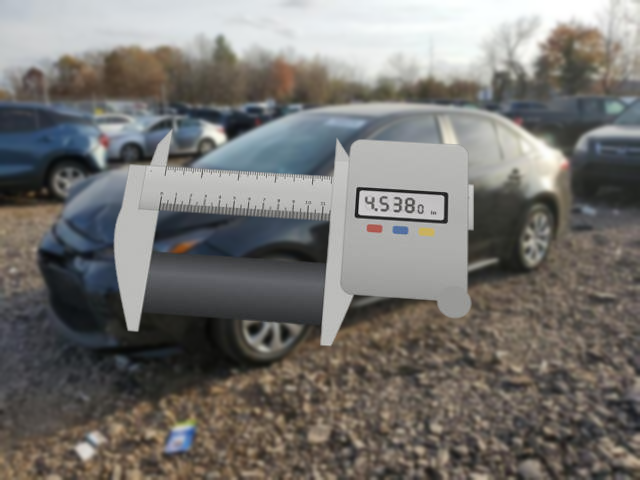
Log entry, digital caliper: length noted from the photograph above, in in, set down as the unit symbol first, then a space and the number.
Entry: in 4.5380
